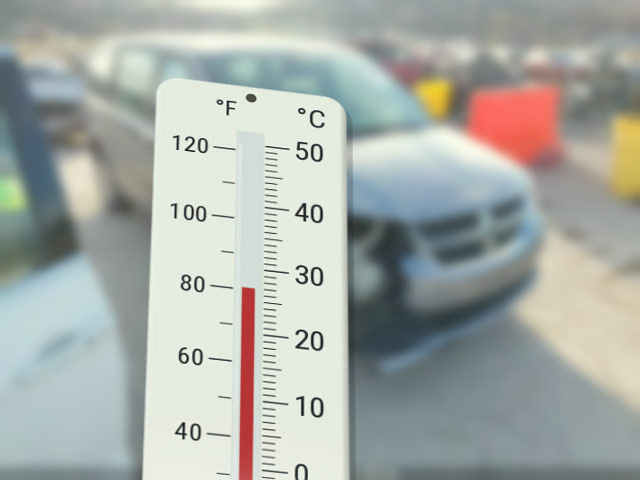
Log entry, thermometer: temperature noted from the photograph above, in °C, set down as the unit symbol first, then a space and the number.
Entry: °C 27
